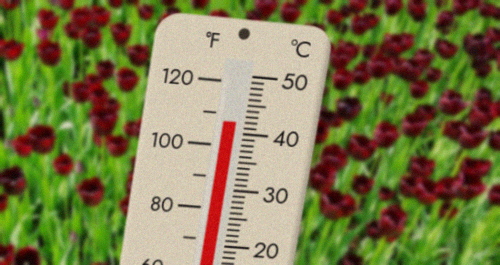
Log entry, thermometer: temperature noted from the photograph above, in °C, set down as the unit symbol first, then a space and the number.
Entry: °C 42
